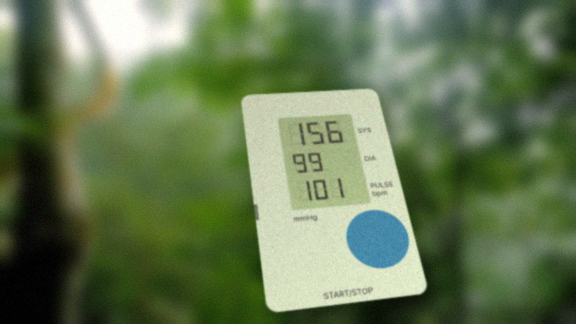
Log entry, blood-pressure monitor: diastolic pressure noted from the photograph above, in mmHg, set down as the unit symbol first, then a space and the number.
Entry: mmHg 99
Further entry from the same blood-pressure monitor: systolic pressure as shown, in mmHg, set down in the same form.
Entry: mmHg 156
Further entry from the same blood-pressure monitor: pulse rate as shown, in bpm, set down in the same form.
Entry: bpm 101
